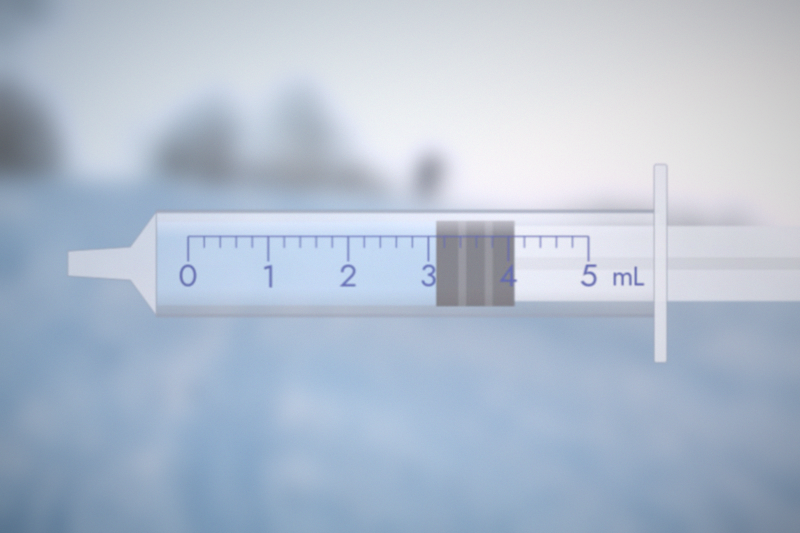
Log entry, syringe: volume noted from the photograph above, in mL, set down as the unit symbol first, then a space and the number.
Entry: mL 3.1
